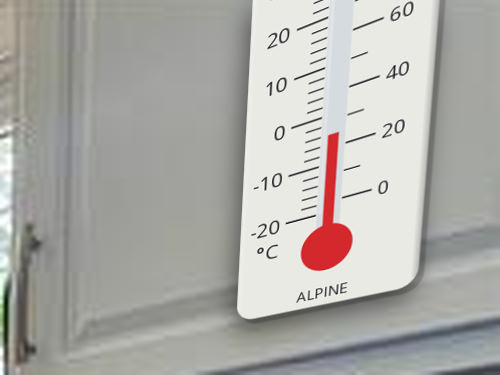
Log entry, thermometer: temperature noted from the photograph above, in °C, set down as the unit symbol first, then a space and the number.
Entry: °C -4
